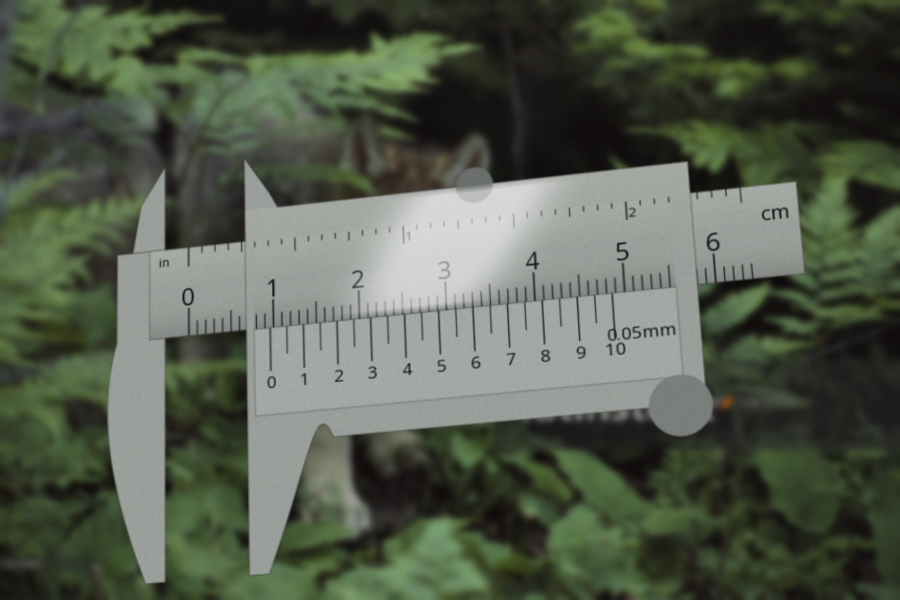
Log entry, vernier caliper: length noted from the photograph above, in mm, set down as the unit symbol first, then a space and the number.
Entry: mm 9.6
